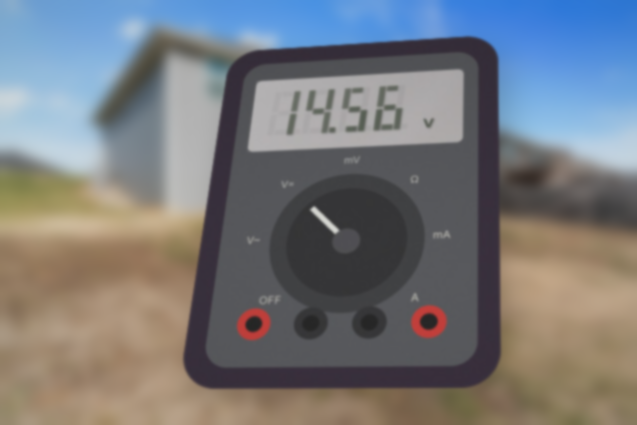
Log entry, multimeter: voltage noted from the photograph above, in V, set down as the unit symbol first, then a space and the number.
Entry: V 14.56
